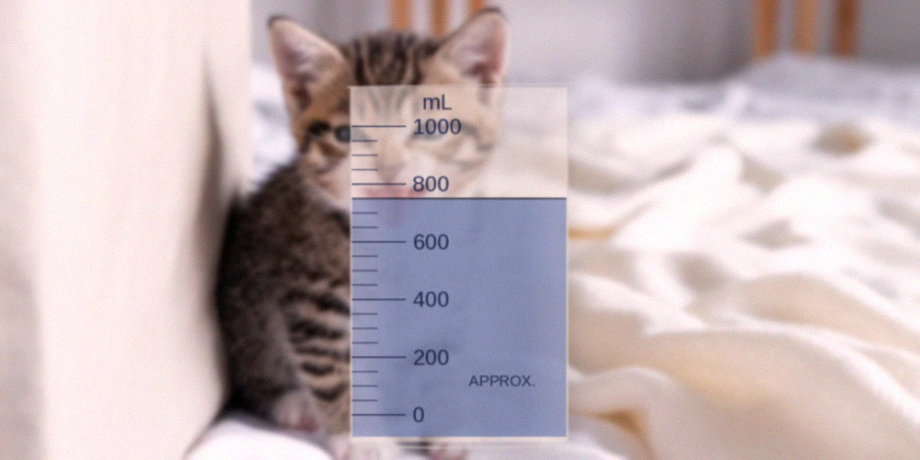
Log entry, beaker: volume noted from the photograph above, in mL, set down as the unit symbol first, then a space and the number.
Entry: mL 750
